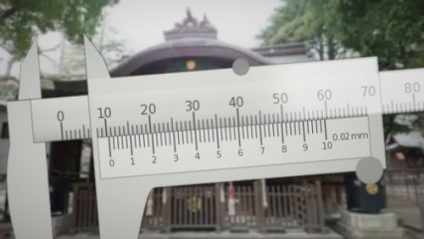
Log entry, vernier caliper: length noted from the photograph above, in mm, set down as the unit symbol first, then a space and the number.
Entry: mm 10.5
